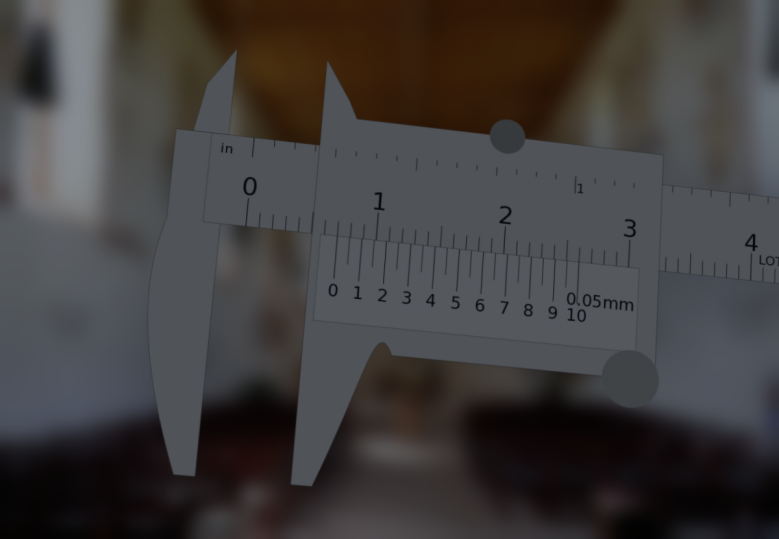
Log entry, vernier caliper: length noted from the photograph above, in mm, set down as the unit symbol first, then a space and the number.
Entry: mm 7.0
